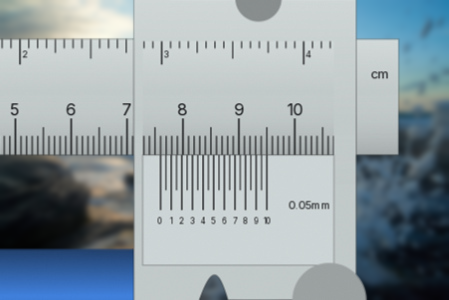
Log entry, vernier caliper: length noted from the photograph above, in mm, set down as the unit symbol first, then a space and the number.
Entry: mm 76.0
